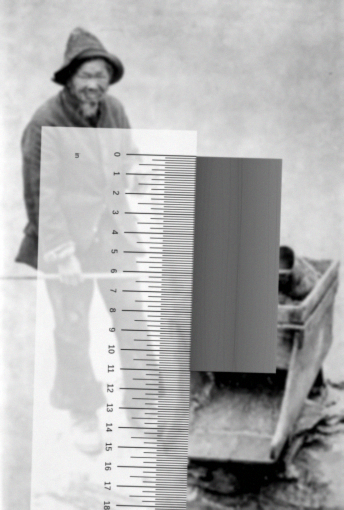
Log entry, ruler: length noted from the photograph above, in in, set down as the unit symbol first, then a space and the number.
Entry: in 11
